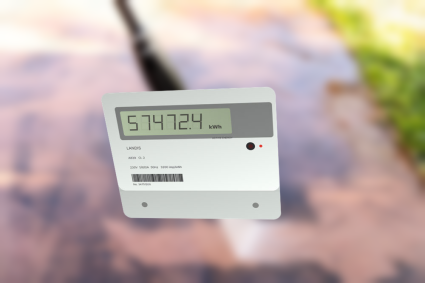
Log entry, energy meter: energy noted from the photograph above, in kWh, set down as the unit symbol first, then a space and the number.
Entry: kWh 57472.4
